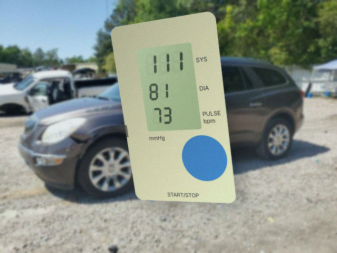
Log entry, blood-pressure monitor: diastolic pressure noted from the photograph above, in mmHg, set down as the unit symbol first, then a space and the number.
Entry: mmHg 81
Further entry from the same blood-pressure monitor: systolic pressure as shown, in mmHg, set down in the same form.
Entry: mmHg 111
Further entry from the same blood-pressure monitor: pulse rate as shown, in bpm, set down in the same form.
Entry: bpm 73
